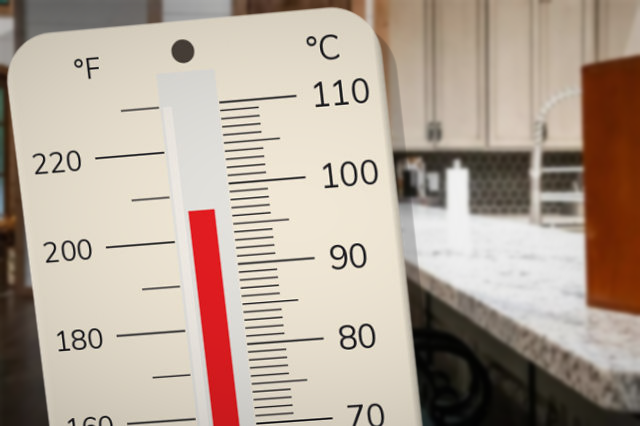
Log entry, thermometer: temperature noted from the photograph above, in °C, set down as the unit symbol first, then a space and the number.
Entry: °C 97
